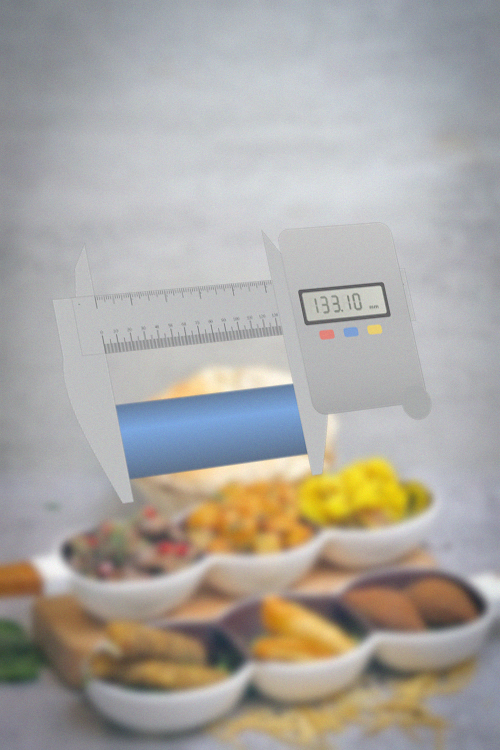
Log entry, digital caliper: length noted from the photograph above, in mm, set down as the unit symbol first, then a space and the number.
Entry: mm 133.10
